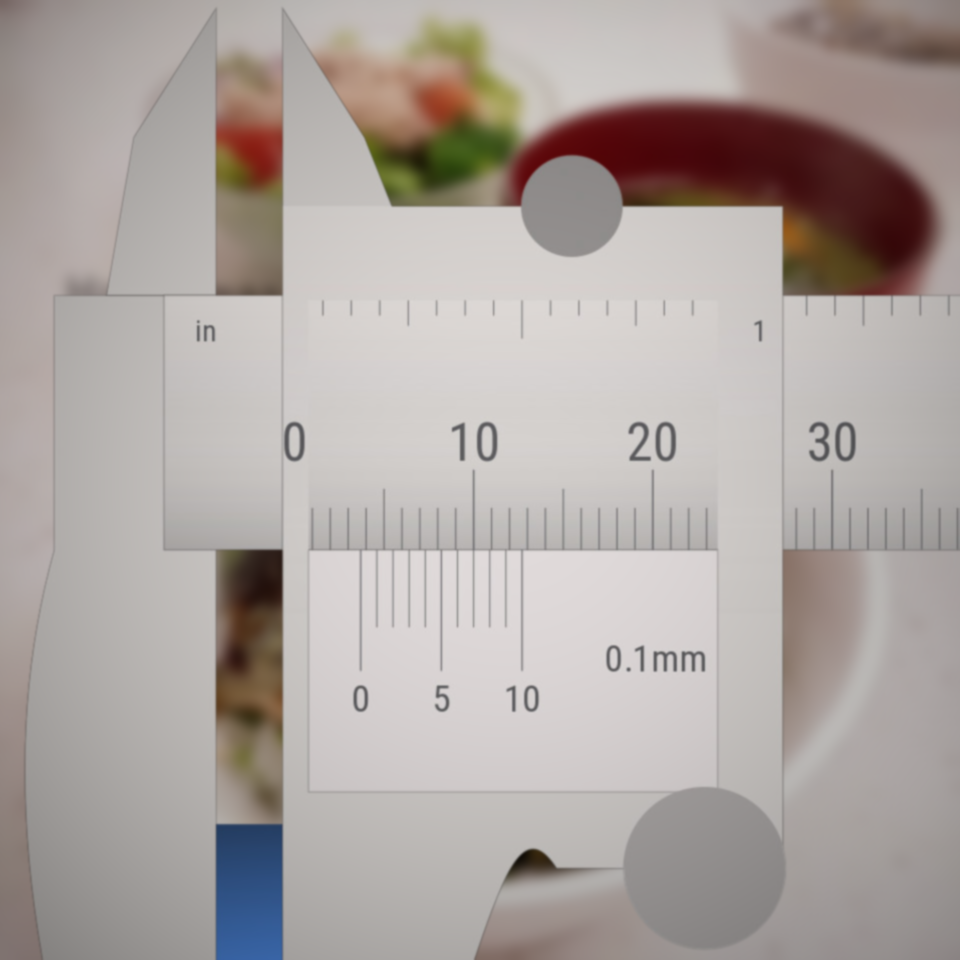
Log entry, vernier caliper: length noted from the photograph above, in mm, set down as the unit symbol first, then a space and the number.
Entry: mm 3.7
